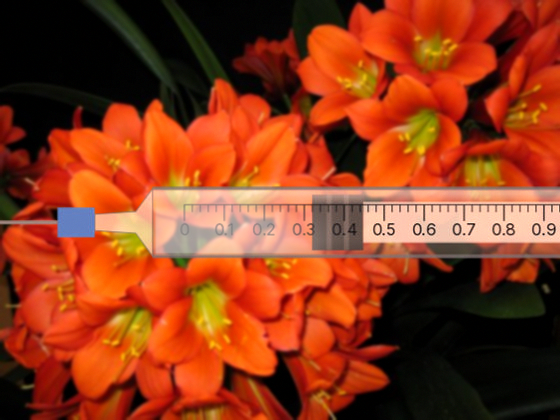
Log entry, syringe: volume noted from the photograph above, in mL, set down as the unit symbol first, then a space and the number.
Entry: mL 0.32
